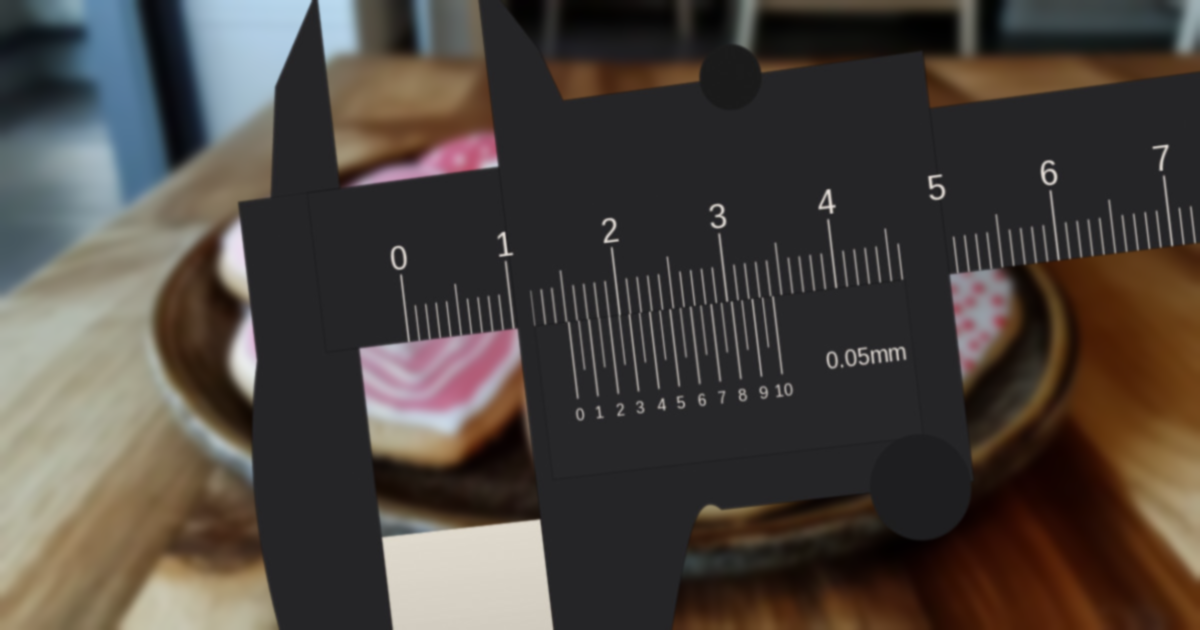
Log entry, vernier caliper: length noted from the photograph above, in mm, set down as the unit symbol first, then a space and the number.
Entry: mm 15.2
